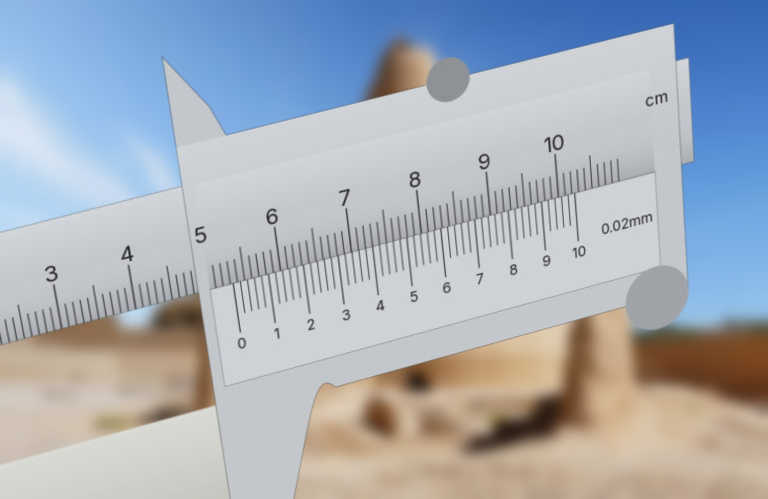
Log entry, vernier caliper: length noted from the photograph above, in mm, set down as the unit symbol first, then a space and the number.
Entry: mm 53.4
